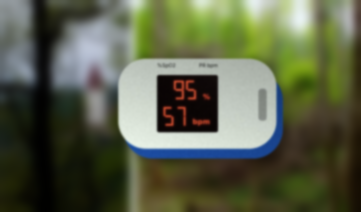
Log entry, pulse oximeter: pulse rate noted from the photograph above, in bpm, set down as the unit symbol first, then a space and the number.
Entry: bpm 57
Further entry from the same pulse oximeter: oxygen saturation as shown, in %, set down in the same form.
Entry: % 95
